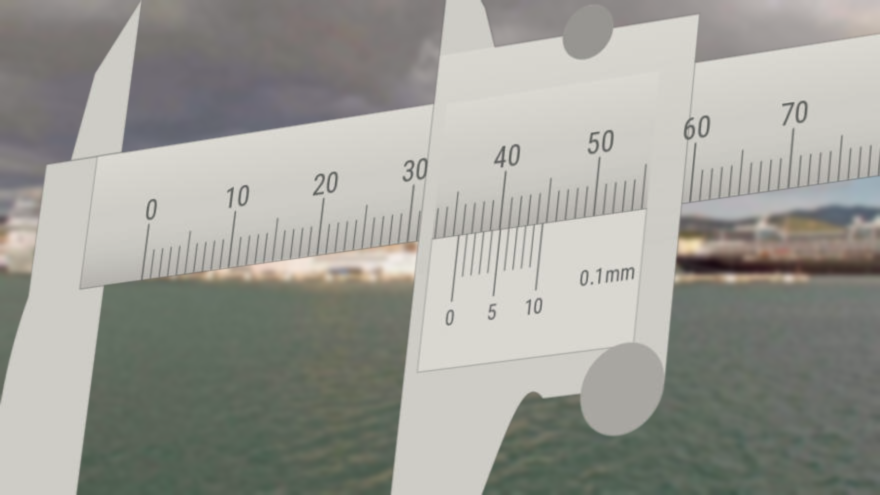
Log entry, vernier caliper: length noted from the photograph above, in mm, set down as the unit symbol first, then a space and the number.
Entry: mm 35.6
